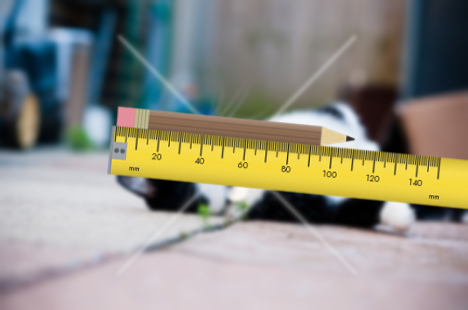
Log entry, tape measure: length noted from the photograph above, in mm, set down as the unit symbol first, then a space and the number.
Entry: mm 110
